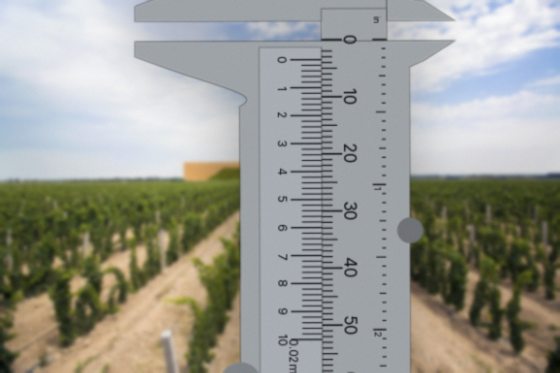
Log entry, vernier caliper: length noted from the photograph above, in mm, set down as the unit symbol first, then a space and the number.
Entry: mm 3.5
